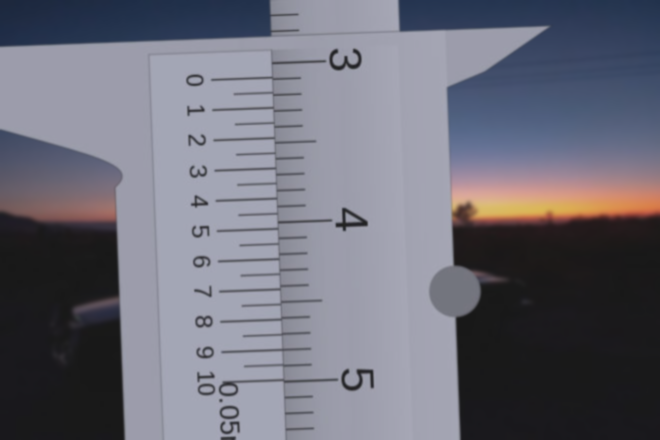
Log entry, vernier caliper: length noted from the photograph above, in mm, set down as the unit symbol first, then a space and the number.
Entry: mm 30.9
